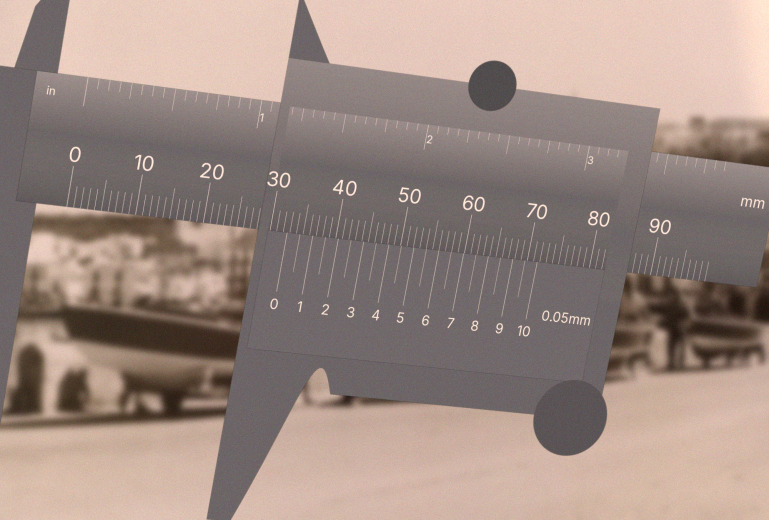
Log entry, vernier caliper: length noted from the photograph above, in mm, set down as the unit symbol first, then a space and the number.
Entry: mm 32.6
